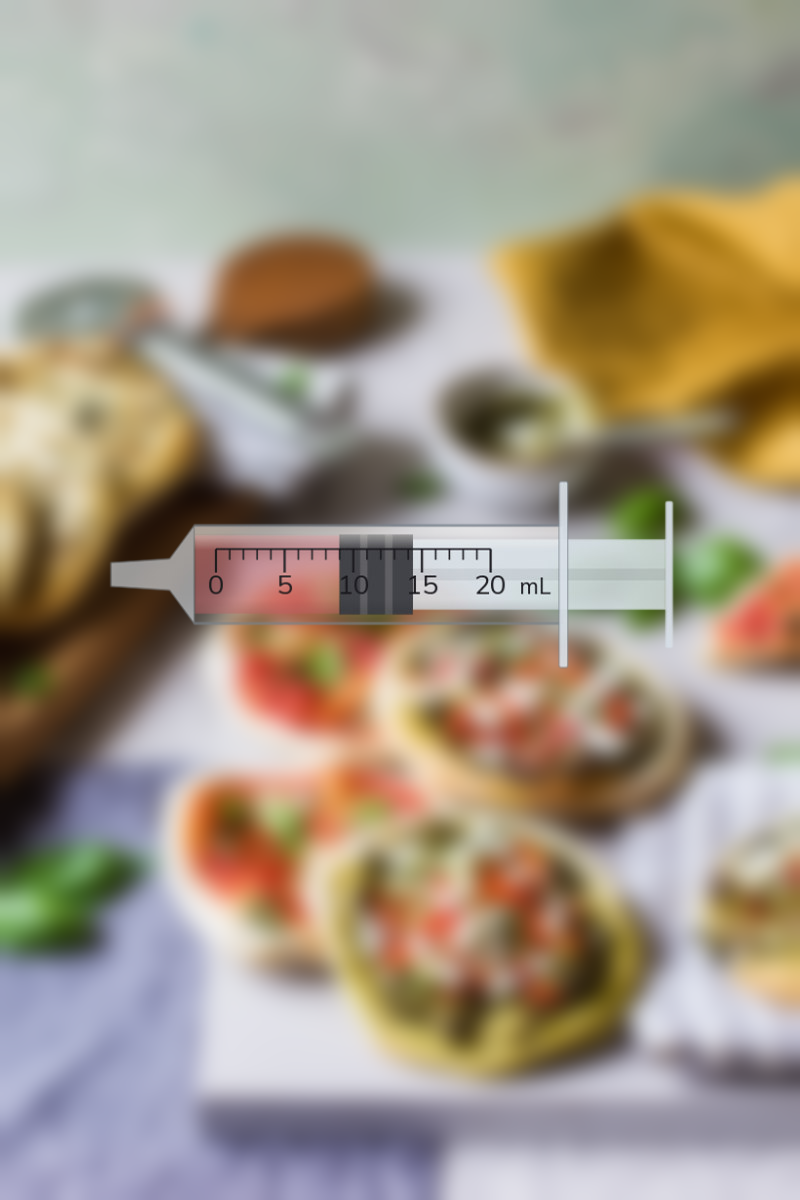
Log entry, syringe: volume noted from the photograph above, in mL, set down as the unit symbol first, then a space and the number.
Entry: mL 9
